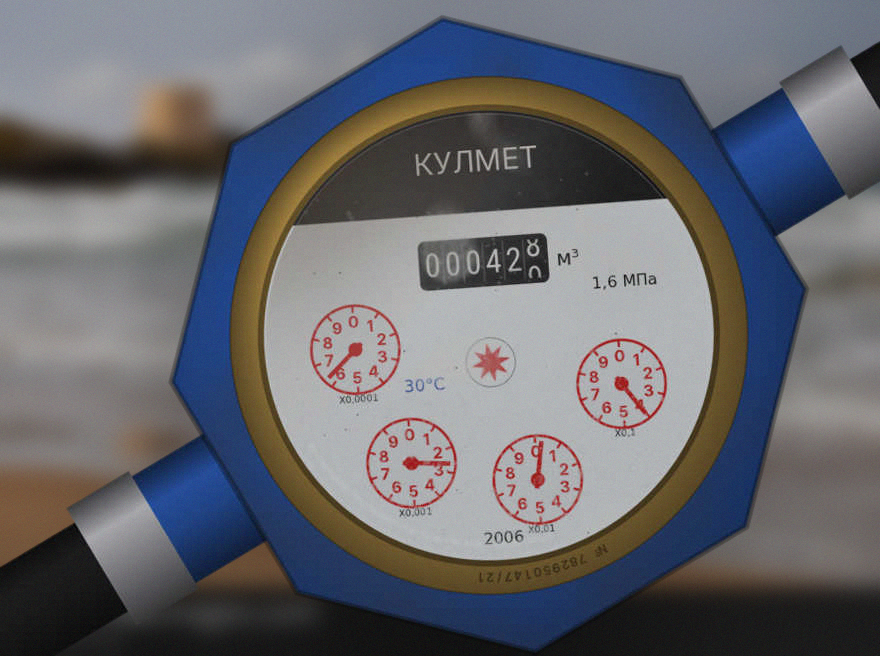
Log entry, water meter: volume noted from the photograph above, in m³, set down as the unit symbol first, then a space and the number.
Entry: m³ 428.4026
